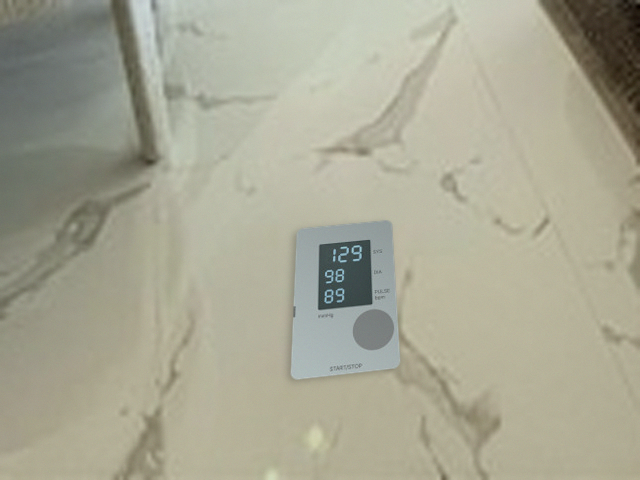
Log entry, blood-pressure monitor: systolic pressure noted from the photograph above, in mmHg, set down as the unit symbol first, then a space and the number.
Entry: mmHg 129
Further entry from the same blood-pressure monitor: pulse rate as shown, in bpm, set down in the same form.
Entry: bpm 89
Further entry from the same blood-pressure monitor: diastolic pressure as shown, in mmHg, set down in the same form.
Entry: mmHg 98
